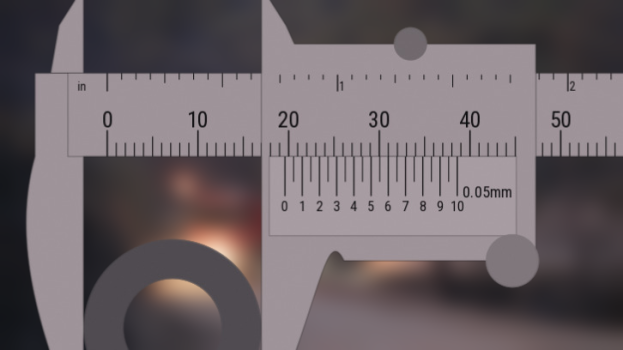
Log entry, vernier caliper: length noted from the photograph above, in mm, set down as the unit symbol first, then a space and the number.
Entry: mm 19.6
